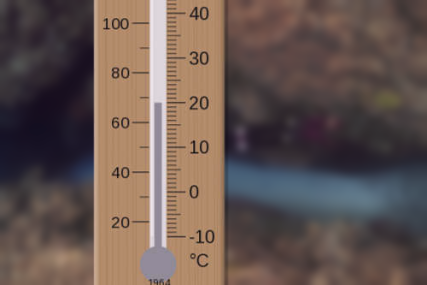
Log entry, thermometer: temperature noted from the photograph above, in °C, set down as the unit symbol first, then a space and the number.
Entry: °C 20
